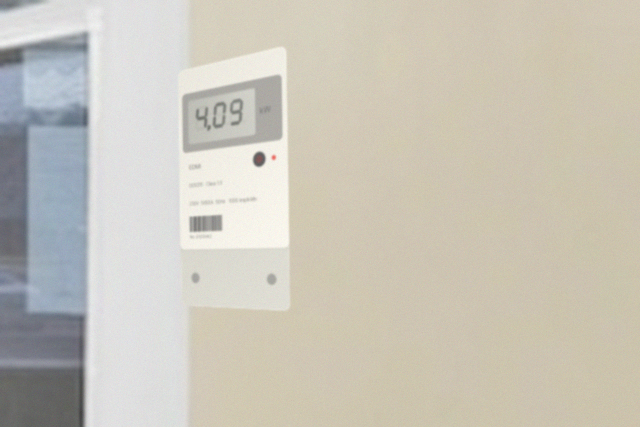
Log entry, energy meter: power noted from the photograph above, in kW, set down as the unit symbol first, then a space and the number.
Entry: kW 4.09
